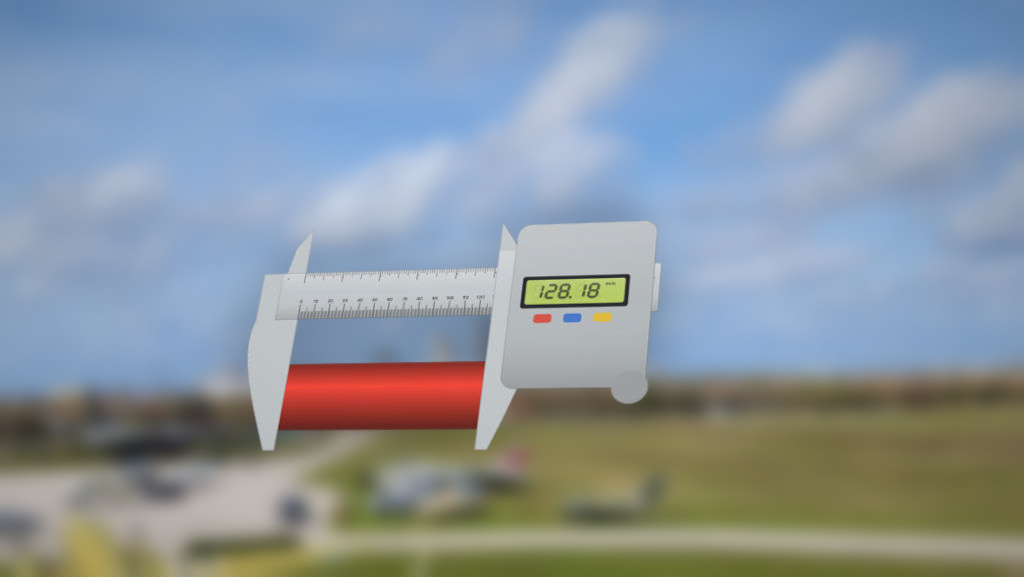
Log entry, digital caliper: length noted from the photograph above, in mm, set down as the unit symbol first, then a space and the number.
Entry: mm 128.18
